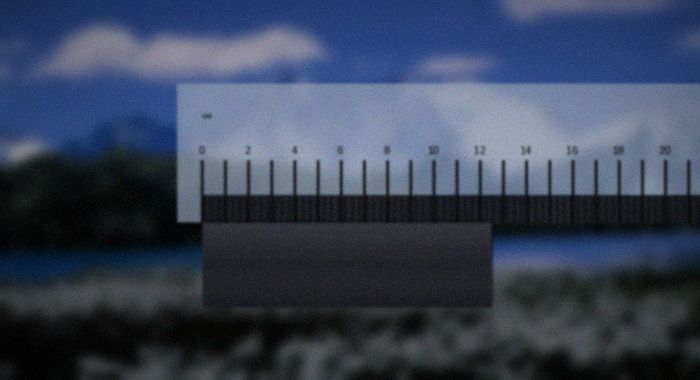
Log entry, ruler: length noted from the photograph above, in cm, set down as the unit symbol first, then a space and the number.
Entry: cm 12.5
